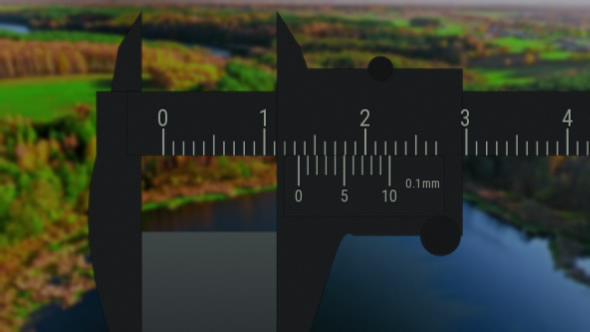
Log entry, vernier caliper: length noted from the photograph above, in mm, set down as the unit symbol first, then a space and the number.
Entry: mm 13.4
